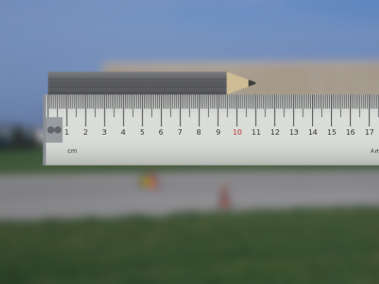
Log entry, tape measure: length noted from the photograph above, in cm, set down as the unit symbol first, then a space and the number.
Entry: cm 11
